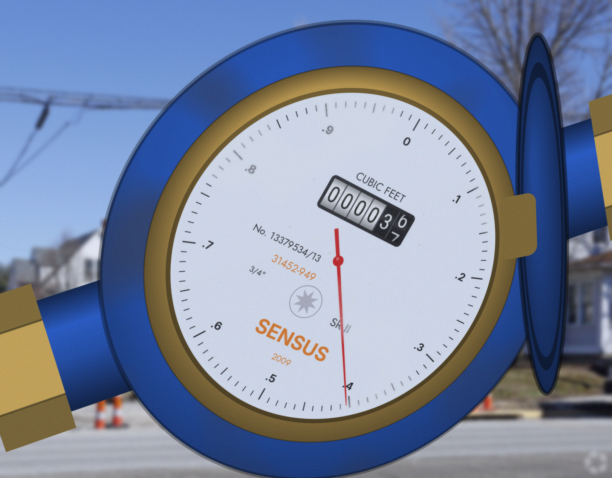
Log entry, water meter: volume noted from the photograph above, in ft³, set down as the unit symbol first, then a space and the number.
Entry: ft³ 36.40
